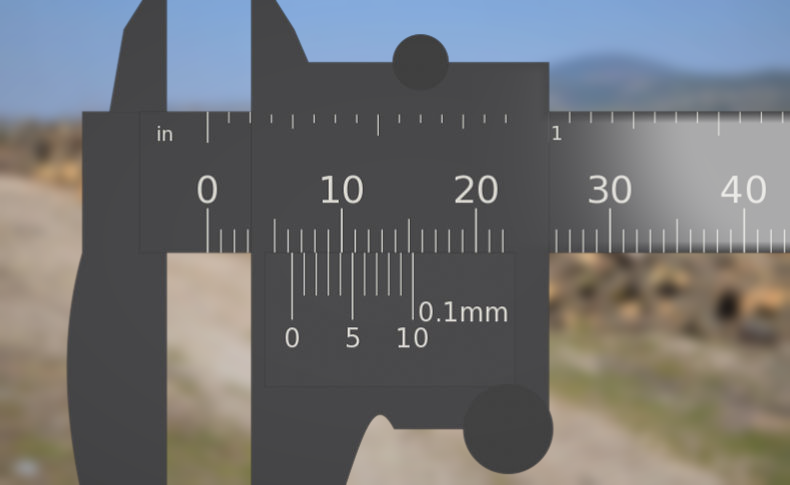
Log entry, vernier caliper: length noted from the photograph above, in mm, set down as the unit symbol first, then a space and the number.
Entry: mm 6.3
